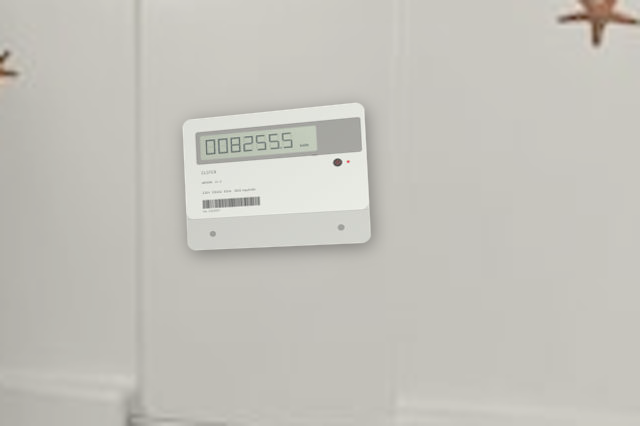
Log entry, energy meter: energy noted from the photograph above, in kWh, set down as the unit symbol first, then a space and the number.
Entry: kWh 8255.5
